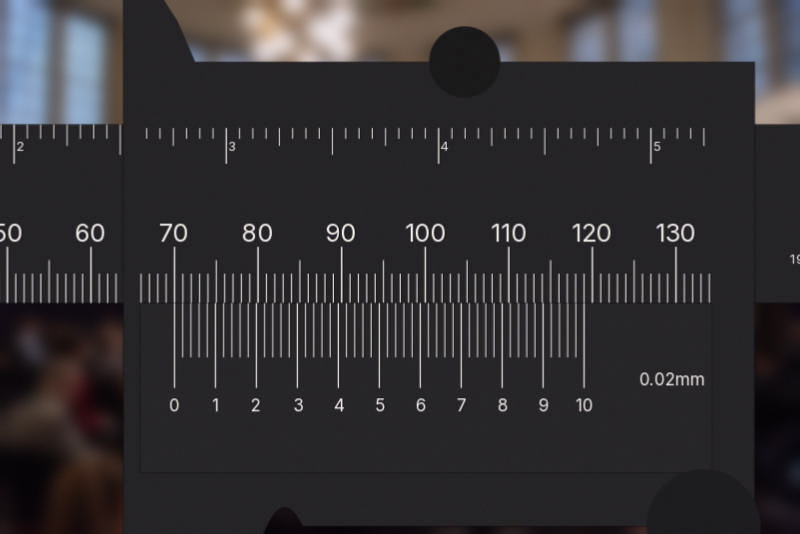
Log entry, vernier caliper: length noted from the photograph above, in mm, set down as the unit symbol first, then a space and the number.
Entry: mm 70.0
